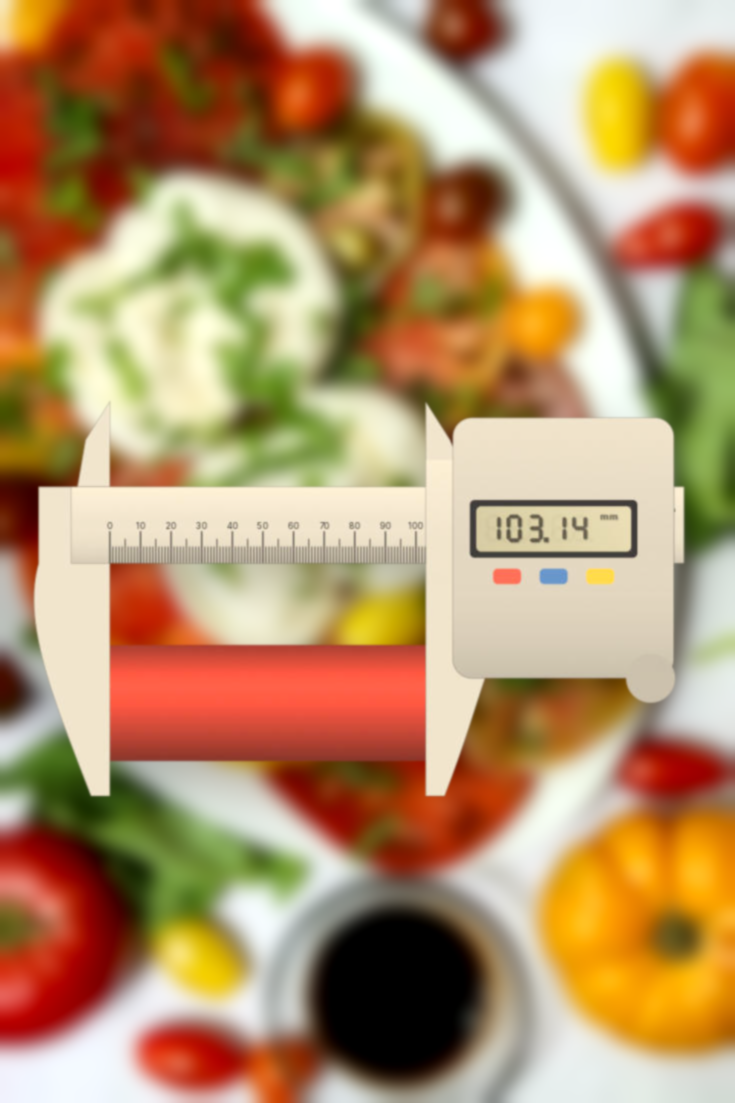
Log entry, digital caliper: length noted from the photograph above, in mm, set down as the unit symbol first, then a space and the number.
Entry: mm 103.14
